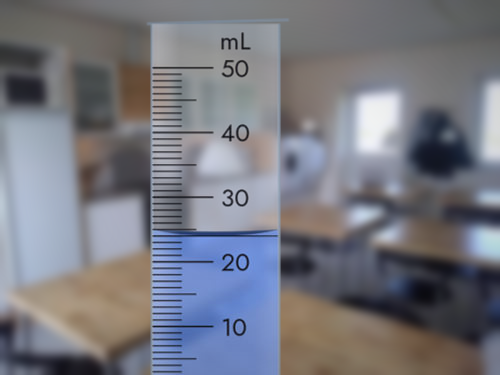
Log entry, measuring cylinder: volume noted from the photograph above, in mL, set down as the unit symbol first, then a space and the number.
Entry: mL 24
